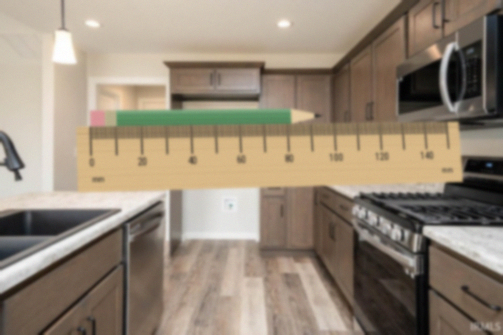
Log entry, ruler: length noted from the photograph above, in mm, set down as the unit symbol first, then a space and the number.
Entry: mm 95
